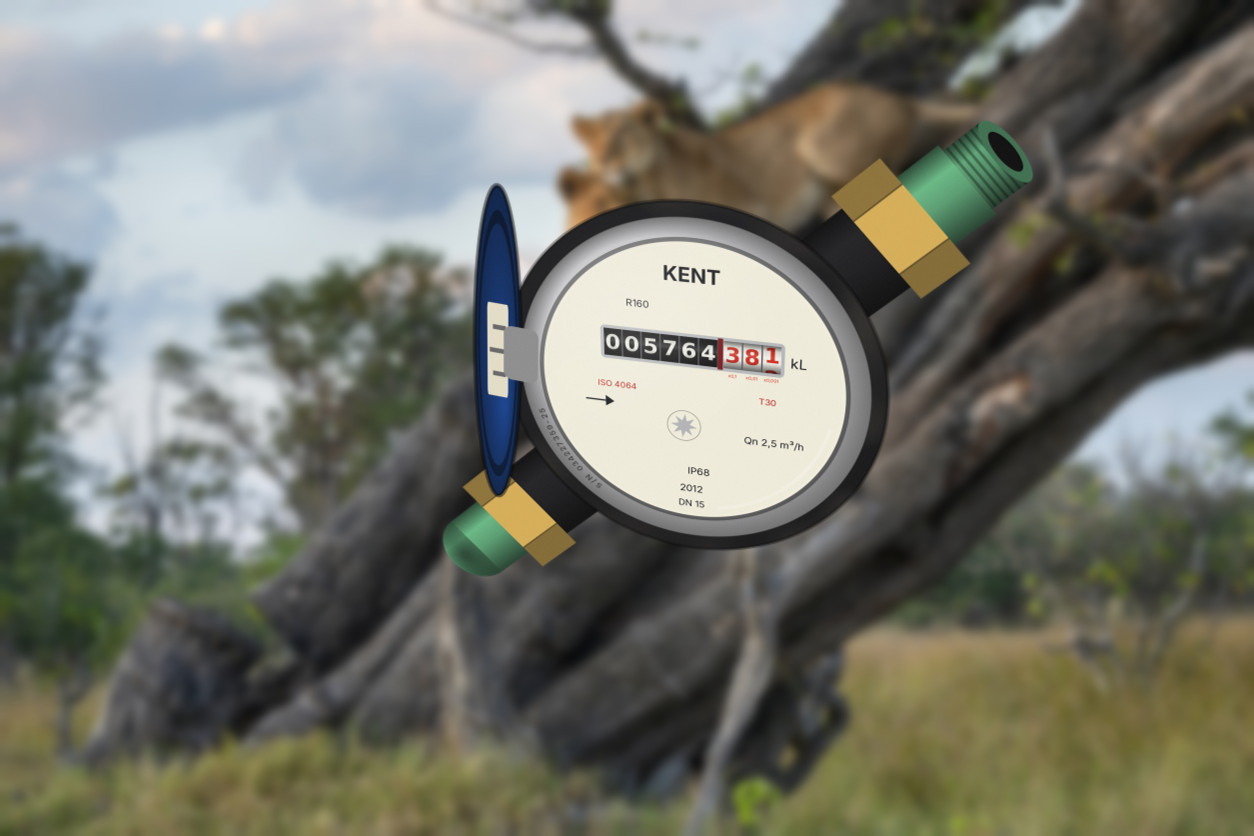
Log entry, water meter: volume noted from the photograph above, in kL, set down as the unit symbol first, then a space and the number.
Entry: kL 5764.381
